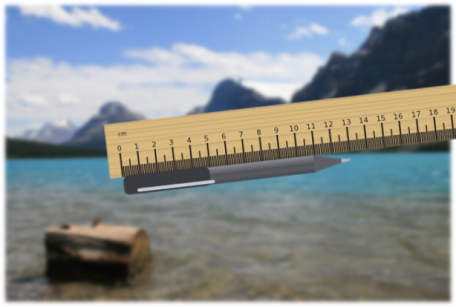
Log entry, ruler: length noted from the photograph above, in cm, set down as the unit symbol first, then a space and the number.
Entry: cm 13
